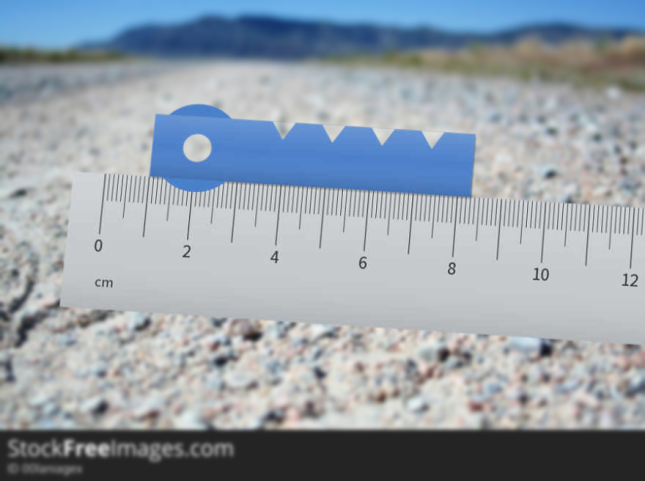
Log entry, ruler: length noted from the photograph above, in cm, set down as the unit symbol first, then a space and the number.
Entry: cm 7.3
